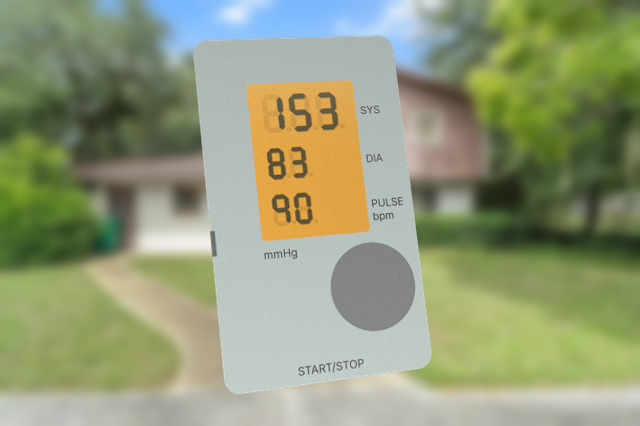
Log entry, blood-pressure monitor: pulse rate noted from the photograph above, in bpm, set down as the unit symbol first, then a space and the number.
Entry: bpm 90
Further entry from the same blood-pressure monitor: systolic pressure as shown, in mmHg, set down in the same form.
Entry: mmHg 153
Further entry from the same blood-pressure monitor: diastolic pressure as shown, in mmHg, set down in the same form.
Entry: mmHg 83
